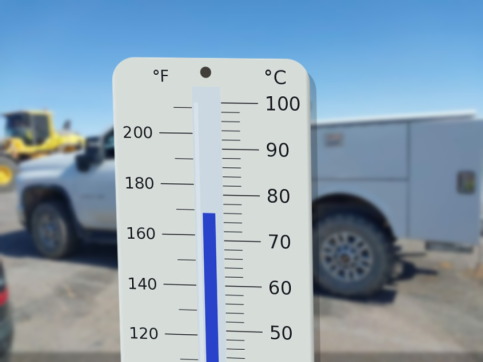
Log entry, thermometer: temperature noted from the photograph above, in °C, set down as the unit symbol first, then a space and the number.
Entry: °C 76
